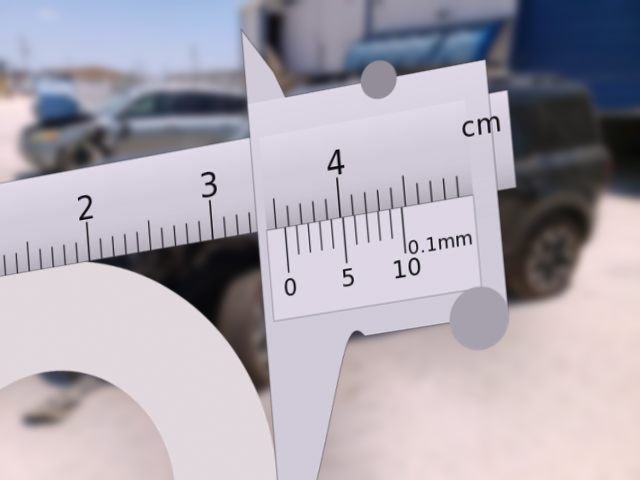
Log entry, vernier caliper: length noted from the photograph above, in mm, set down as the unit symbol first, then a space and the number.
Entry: mm 35.7
